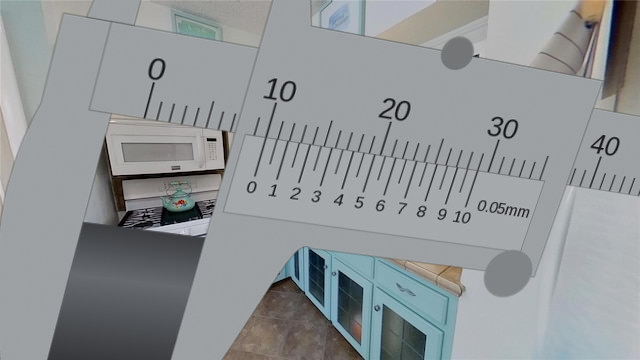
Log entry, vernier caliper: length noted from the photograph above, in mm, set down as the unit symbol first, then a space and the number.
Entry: mm 10.0
